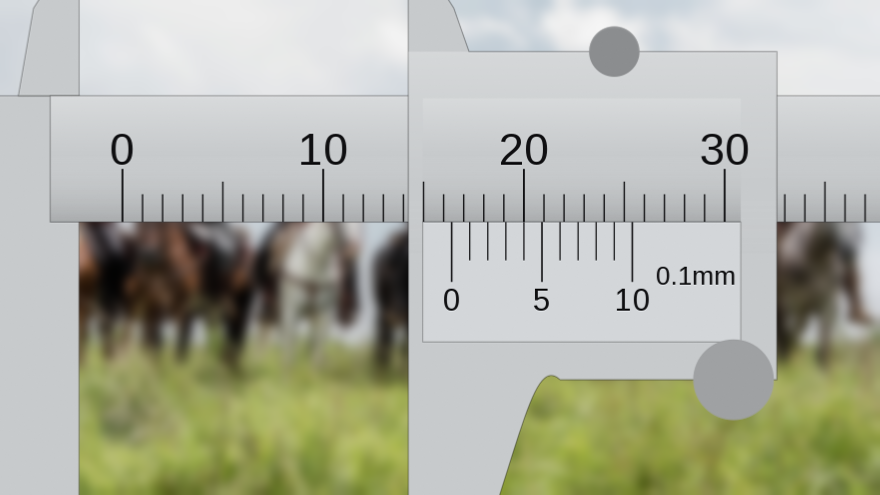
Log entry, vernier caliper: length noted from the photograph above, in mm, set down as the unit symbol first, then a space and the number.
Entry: mm 16.4
